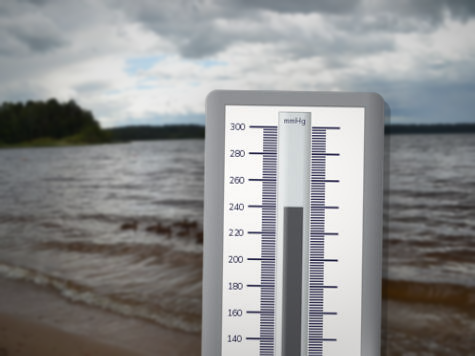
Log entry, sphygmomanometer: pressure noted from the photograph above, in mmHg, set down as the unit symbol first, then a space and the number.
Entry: mmHg 240
